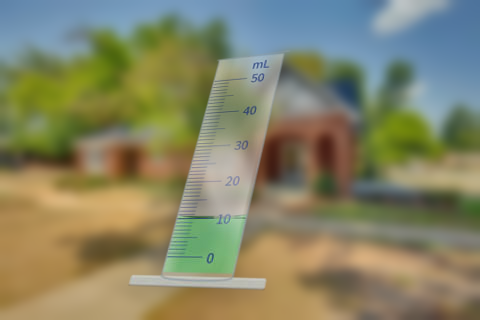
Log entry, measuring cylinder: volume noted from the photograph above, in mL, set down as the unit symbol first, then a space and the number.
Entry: mL 10
